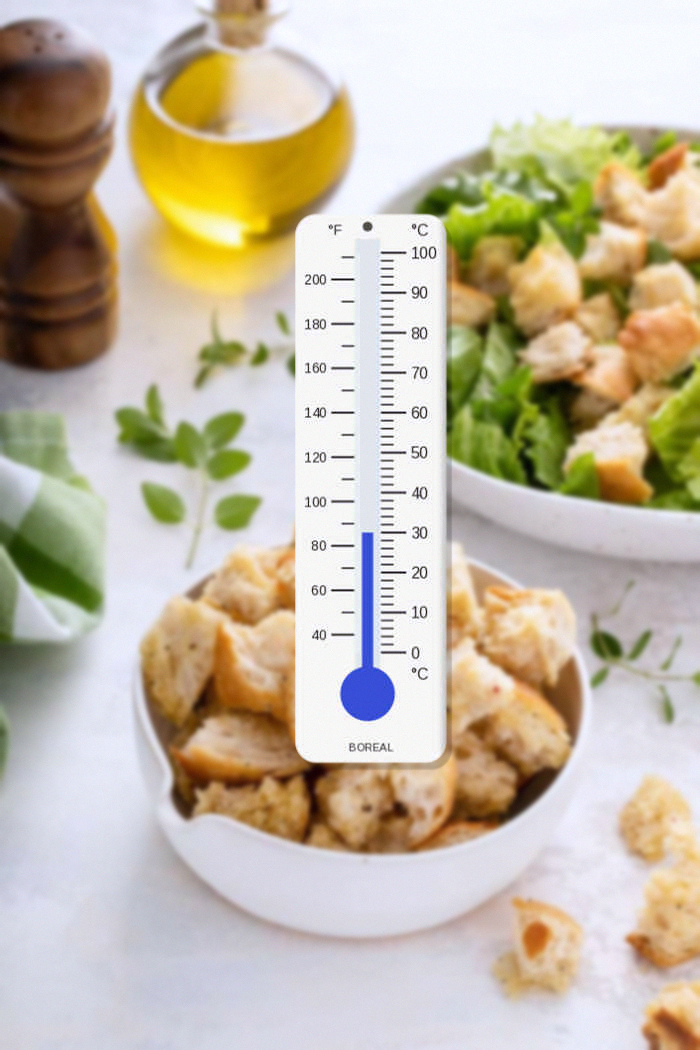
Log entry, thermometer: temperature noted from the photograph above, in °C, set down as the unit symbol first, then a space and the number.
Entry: °C 30
